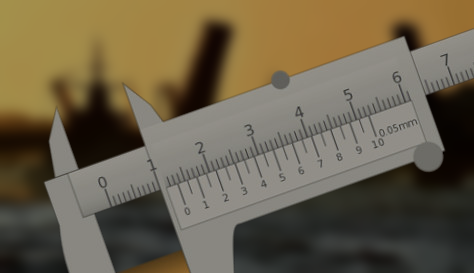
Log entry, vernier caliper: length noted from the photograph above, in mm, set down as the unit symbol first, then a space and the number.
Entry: mm 13.5
